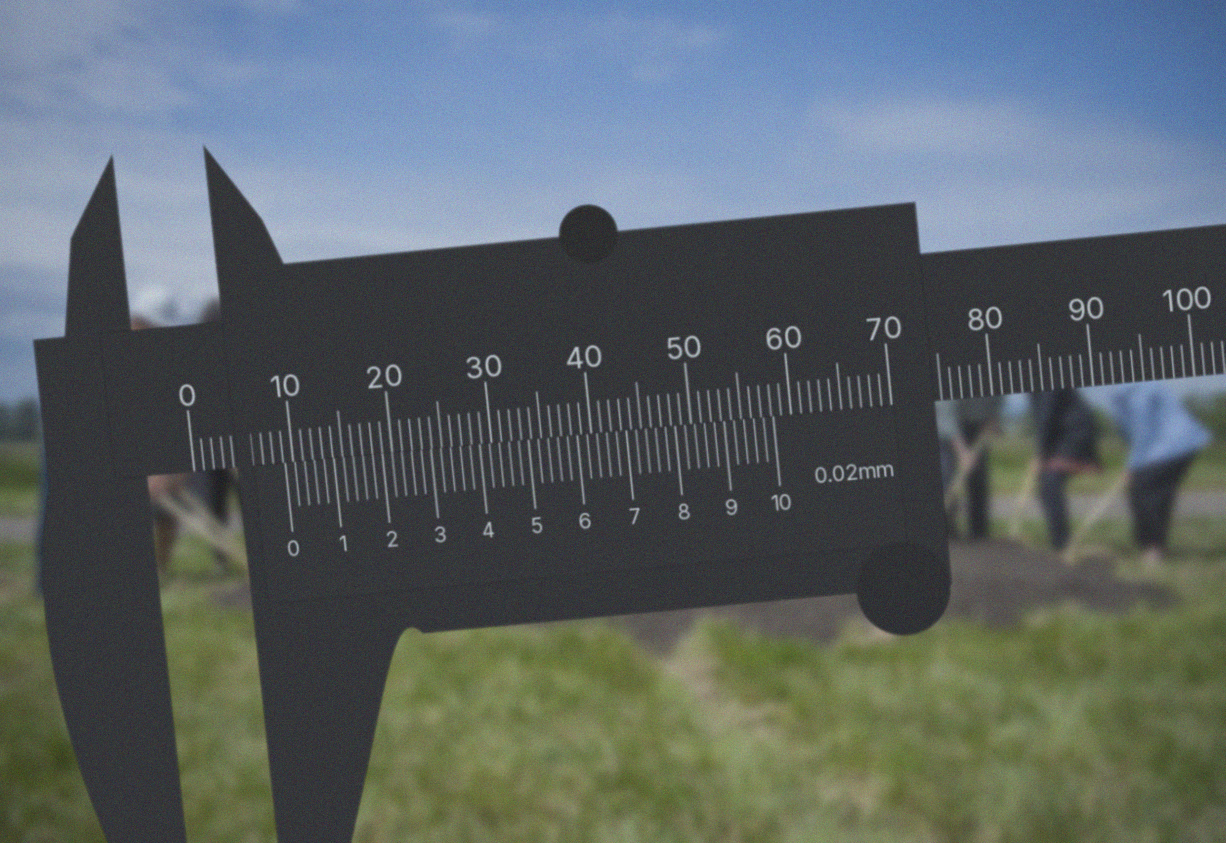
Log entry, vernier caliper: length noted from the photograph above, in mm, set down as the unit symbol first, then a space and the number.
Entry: mm 9.2
